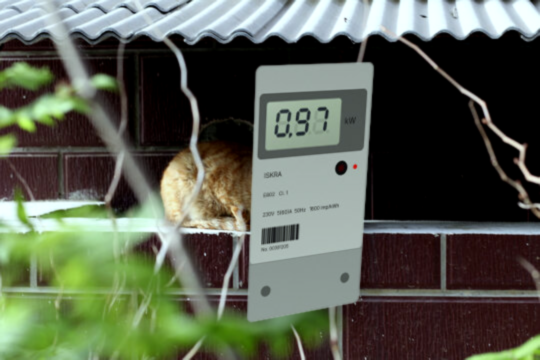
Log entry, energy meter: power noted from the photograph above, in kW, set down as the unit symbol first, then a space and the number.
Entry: kW 0.97
